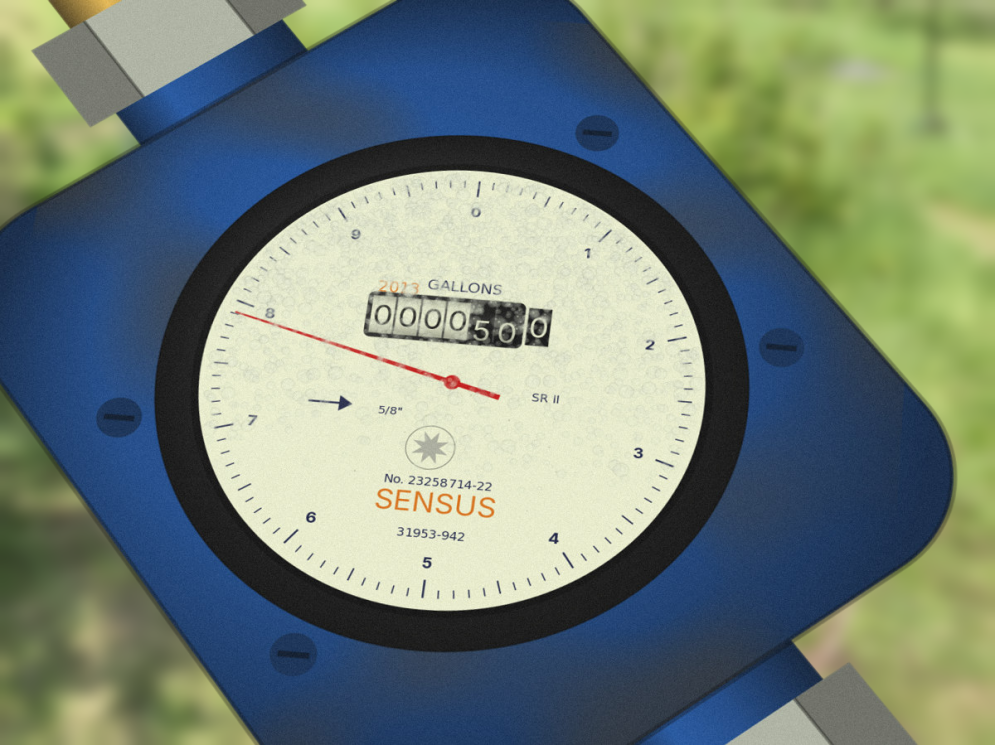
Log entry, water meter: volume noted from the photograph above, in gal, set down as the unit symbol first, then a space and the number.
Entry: gal 497.9
